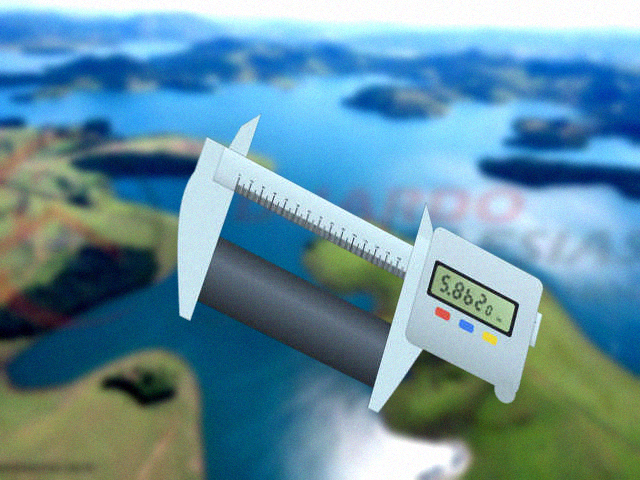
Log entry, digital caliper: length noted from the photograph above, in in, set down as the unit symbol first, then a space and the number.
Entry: in 5.8620
